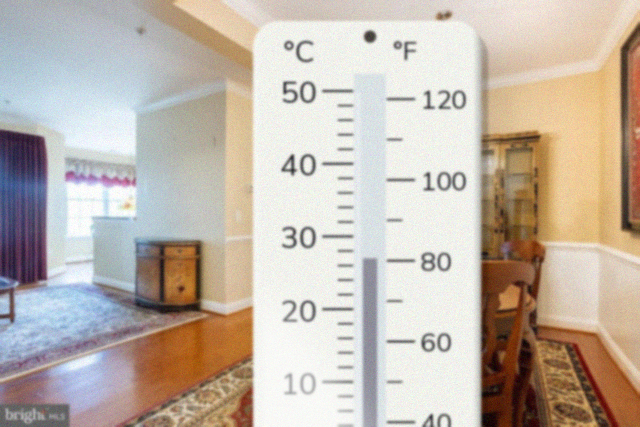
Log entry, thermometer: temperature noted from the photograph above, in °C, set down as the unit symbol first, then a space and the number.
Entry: °C 27
